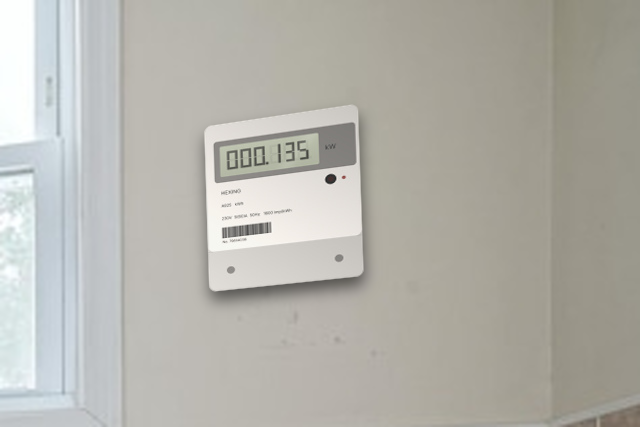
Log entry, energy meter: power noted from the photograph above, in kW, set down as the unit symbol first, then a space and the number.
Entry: kW 0.135
